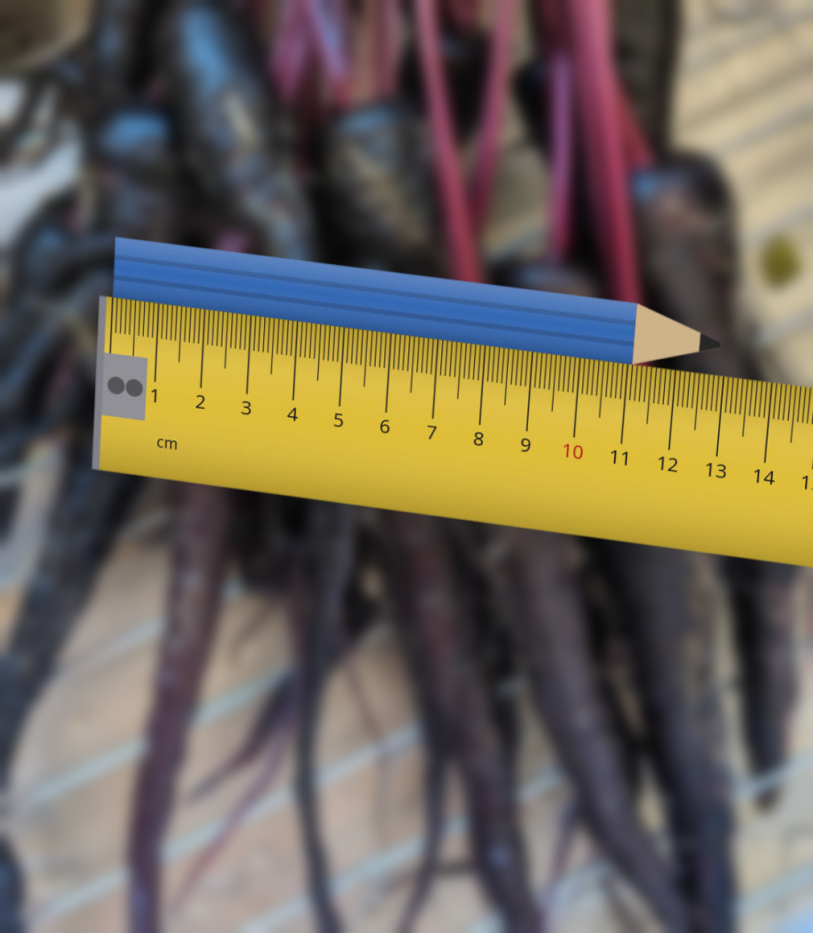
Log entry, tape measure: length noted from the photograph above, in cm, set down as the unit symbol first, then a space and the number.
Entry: cm 12.9
